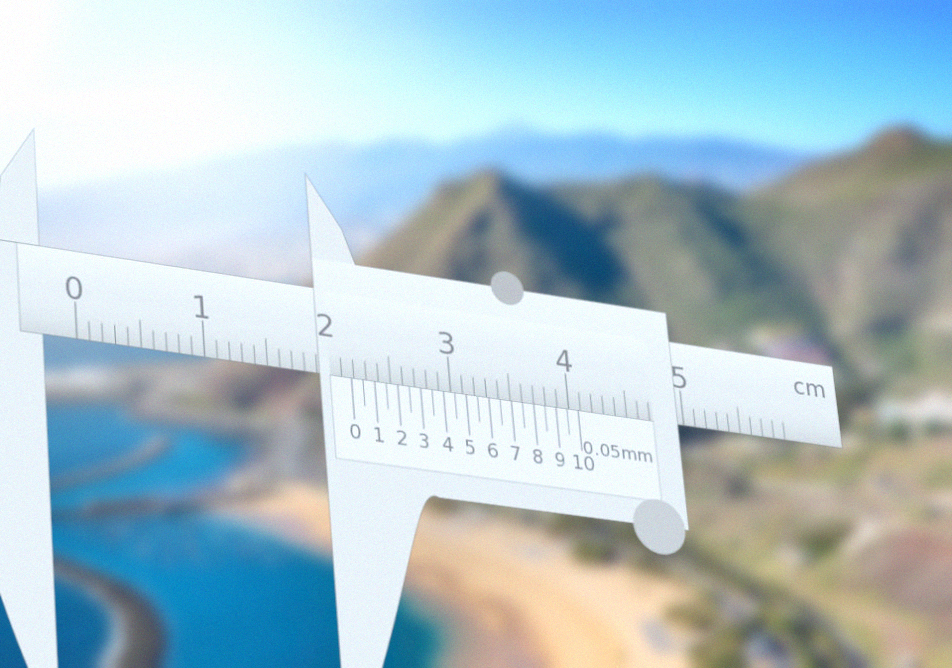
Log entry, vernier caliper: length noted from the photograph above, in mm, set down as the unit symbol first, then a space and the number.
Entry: mm 21.8
